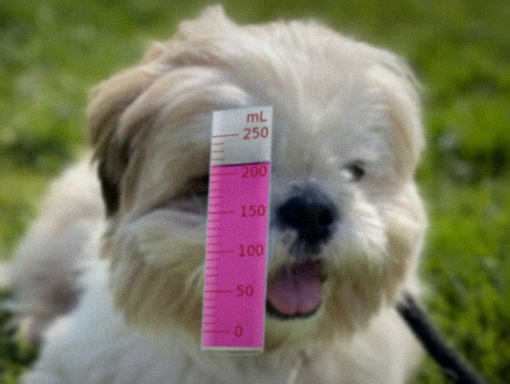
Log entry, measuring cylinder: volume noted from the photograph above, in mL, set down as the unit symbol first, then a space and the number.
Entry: mL 210
